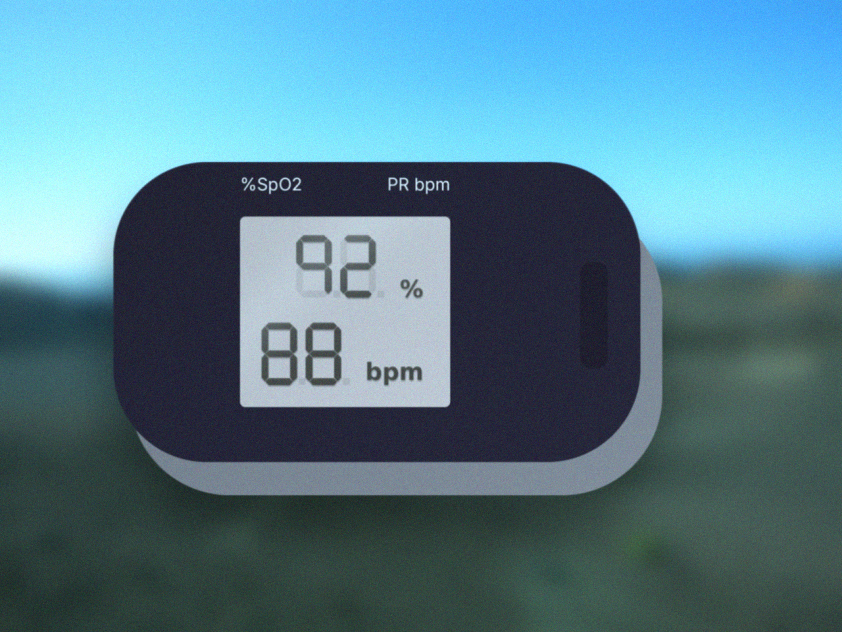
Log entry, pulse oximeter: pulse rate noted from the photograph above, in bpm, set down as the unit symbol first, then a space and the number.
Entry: bpm 88
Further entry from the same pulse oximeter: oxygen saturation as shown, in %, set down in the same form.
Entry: % 92
